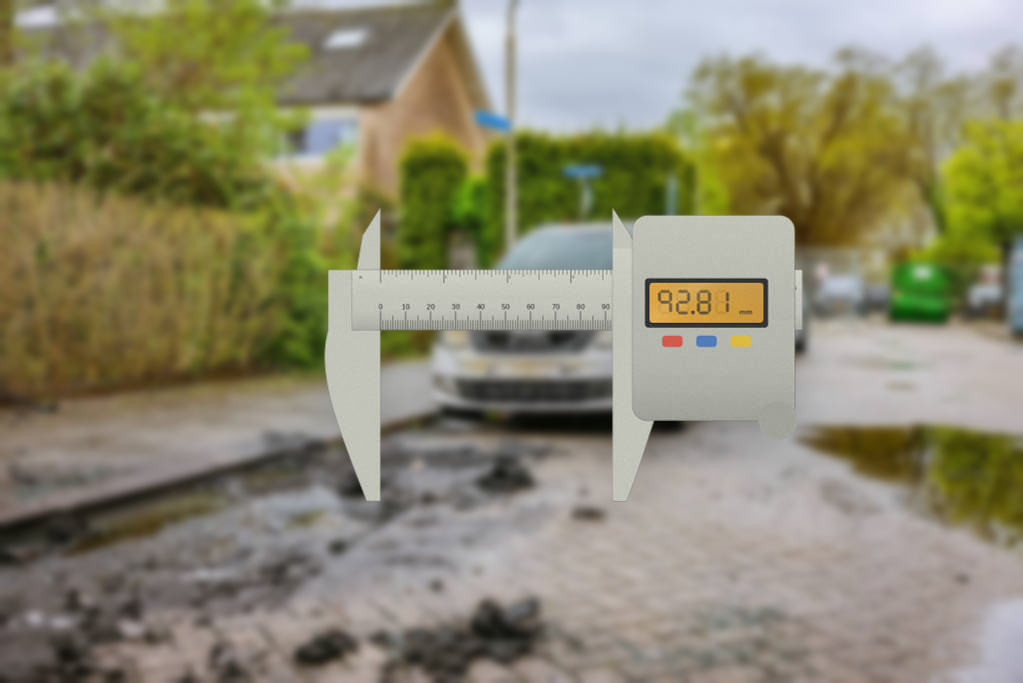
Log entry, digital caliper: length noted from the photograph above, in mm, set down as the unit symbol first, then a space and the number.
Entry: mm 92.81
